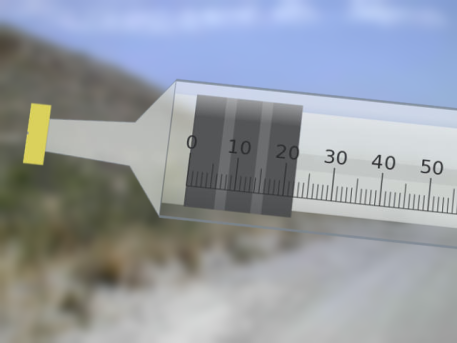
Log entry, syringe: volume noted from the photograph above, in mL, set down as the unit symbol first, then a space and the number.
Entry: mL 0
